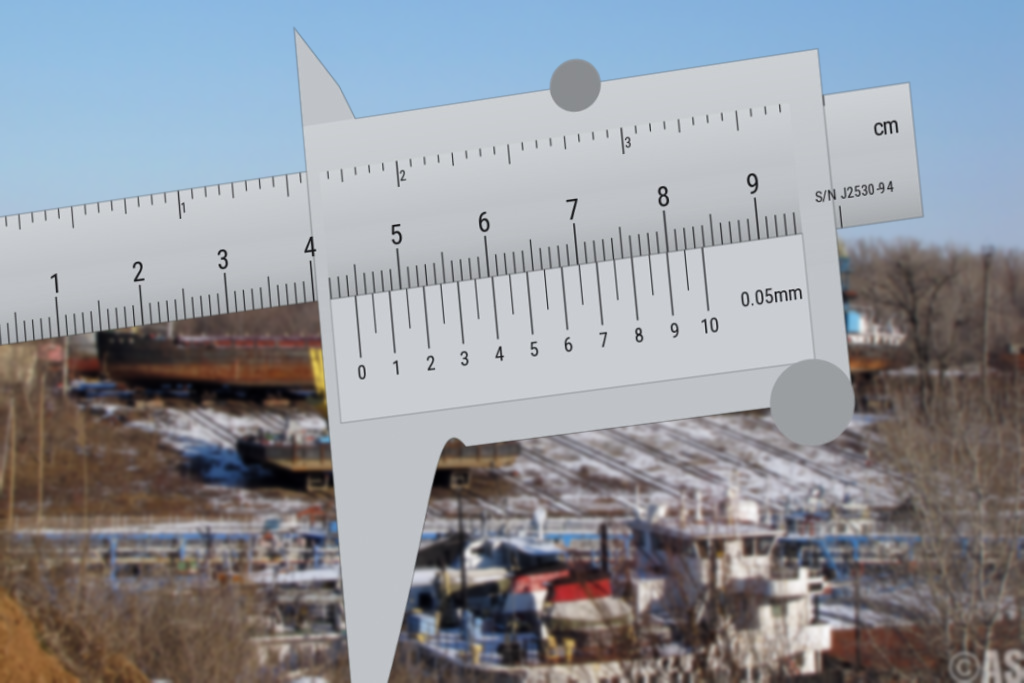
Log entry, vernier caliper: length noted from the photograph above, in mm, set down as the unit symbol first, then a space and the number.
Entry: mm 44.8
